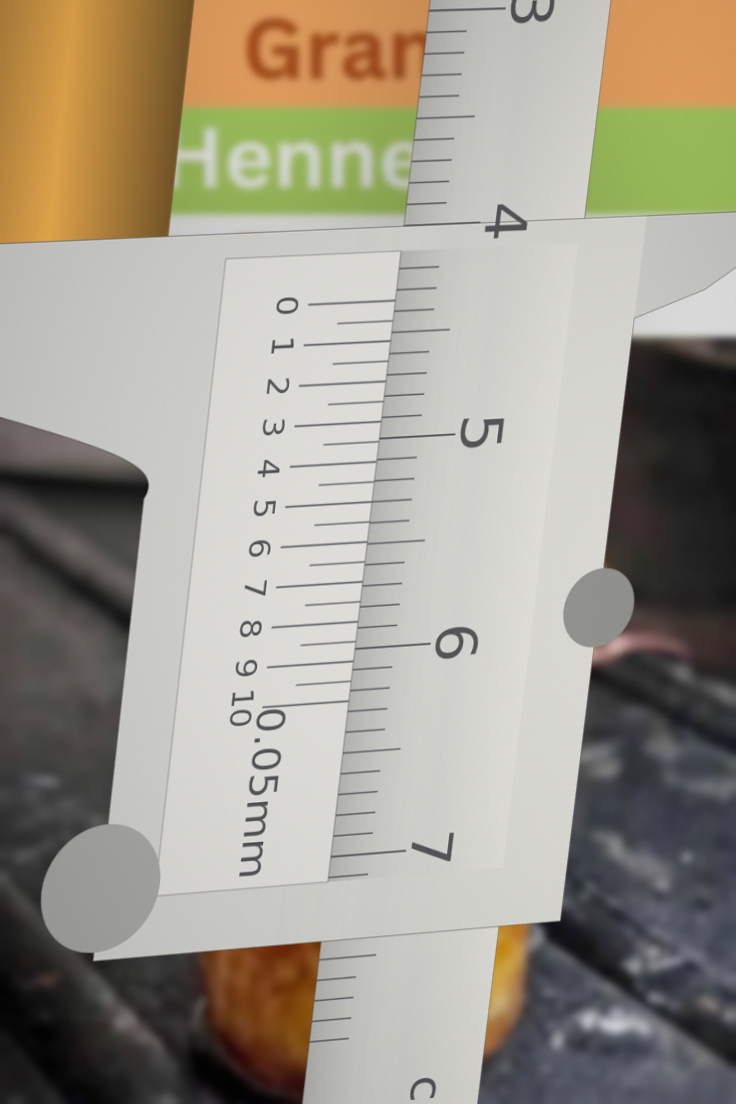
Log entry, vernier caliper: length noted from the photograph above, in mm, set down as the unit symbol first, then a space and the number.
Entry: mm 43.5
